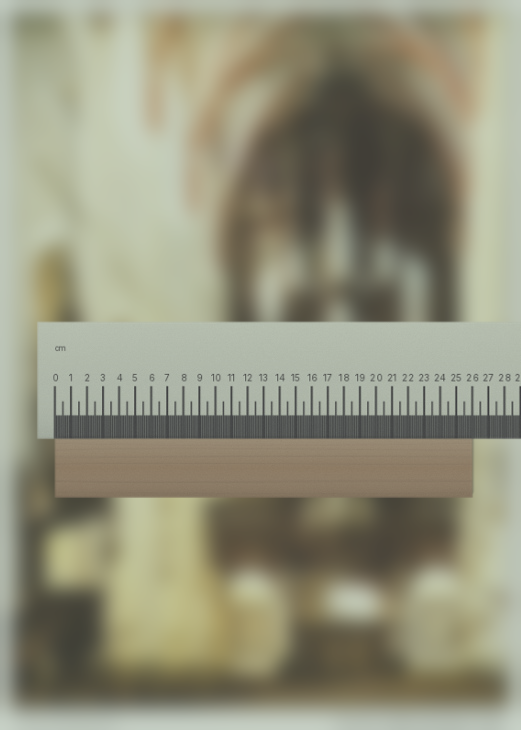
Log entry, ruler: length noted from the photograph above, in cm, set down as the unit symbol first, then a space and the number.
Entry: cm 26
